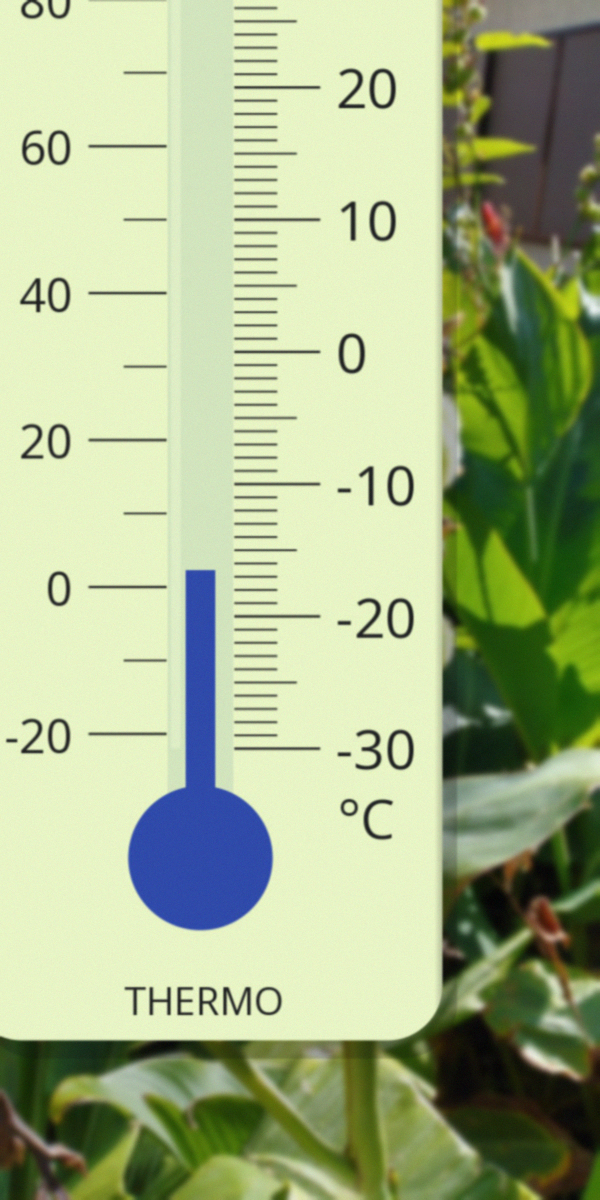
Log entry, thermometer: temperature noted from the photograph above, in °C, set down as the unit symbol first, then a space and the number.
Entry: °C -16.5
